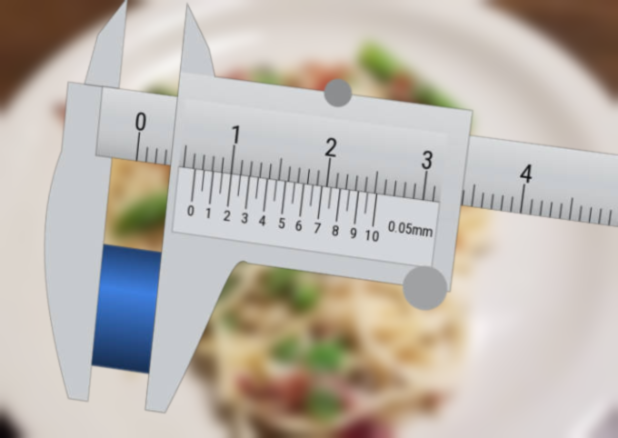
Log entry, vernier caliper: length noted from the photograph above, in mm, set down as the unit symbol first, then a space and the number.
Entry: mm 6.2
